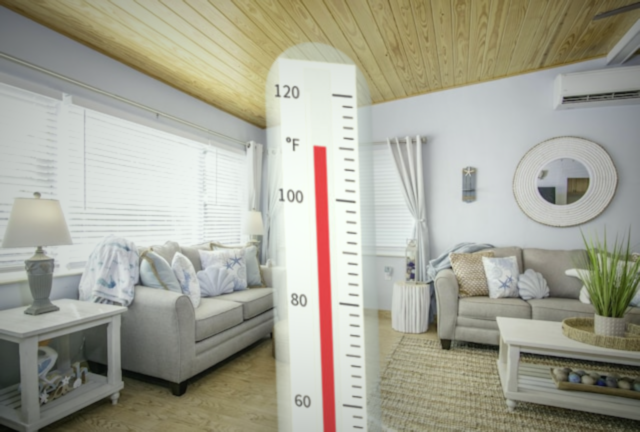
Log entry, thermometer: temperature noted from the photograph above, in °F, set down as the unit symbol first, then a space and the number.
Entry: °F 110
